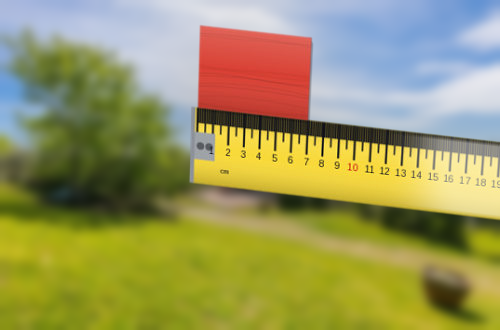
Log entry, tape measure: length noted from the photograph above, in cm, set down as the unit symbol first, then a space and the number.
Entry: cm 7
